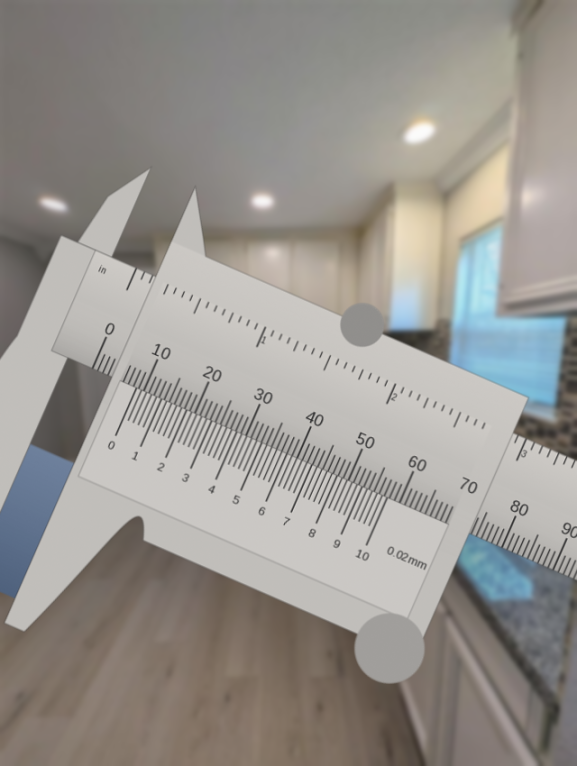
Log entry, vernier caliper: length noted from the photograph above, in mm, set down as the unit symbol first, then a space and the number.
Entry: mm 8.6
